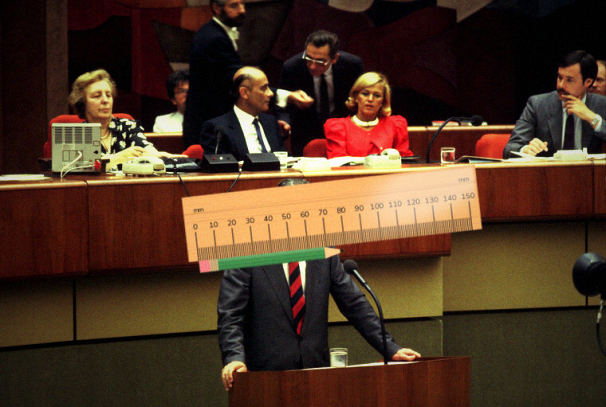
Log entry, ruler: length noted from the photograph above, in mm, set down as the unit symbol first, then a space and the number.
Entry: mm 80
